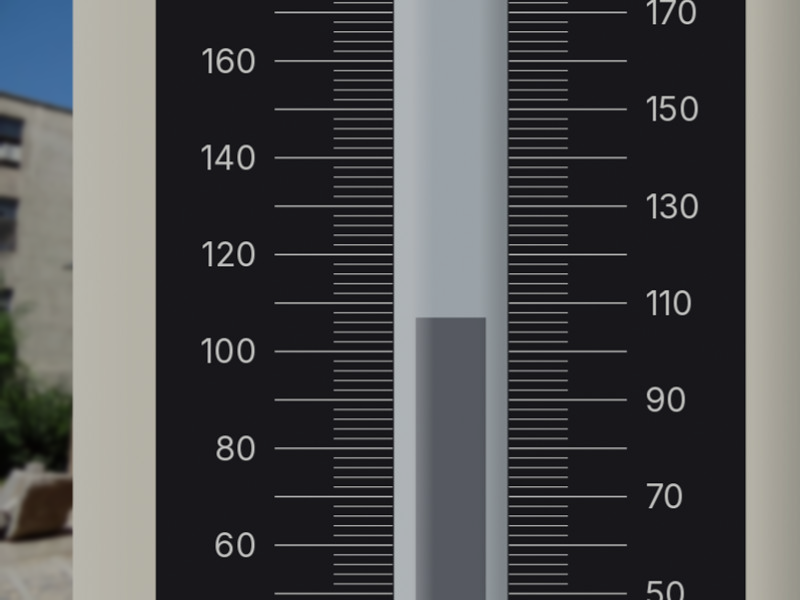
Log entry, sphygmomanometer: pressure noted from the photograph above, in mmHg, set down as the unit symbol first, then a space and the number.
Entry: mmHg 107
